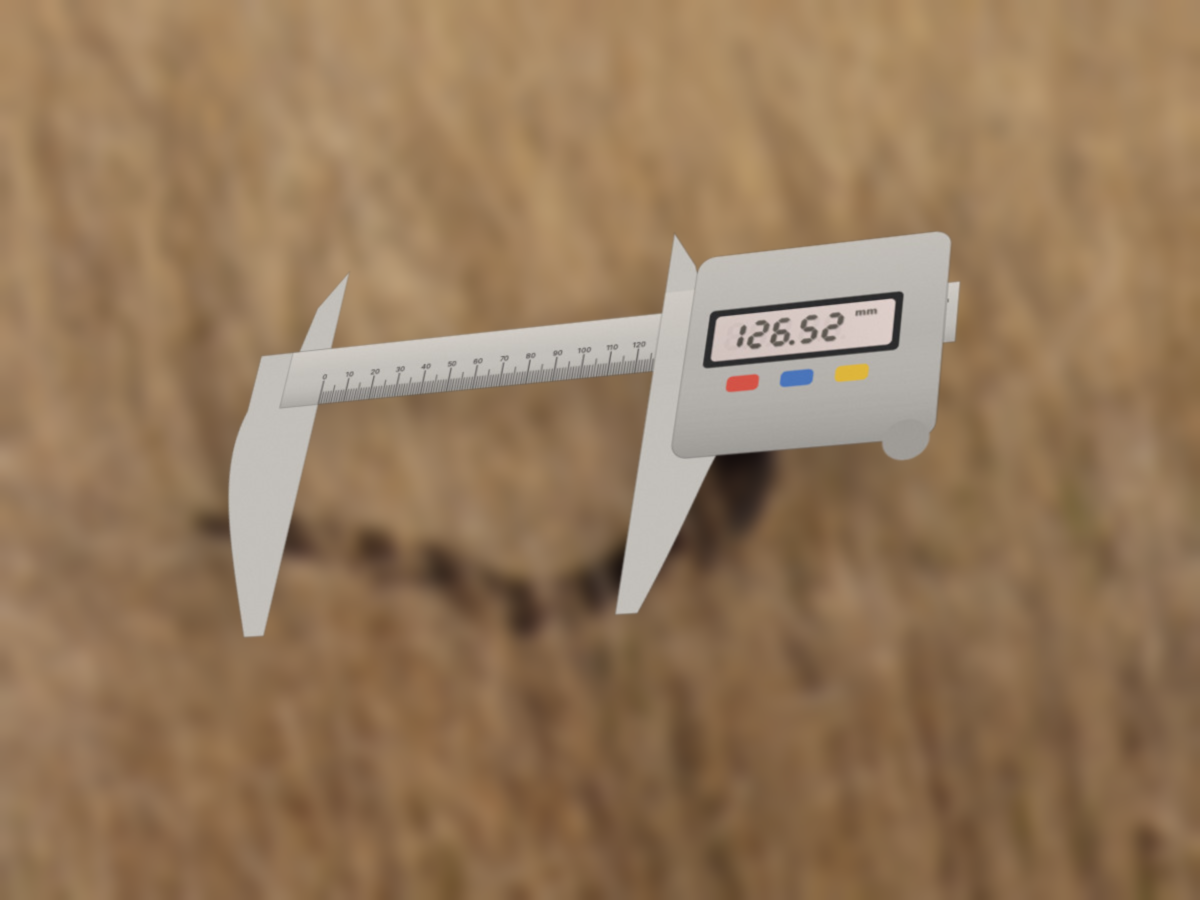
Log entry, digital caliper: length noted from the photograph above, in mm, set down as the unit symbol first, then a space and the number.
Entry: mm 126.52
